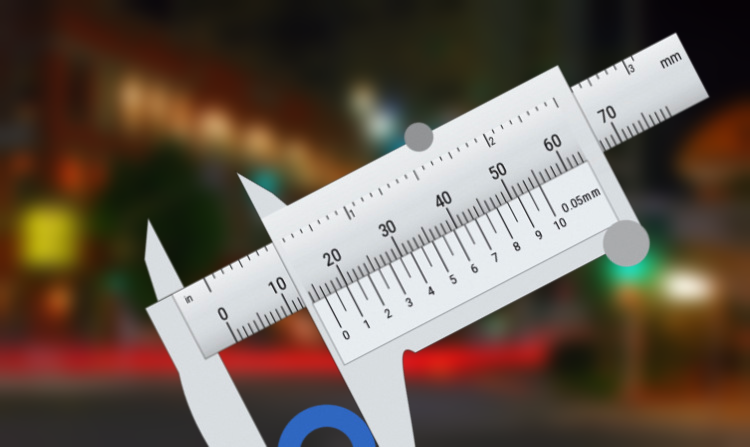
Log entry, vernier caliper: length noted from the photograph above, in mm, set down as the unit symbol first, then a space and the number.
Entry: mm 16.0
